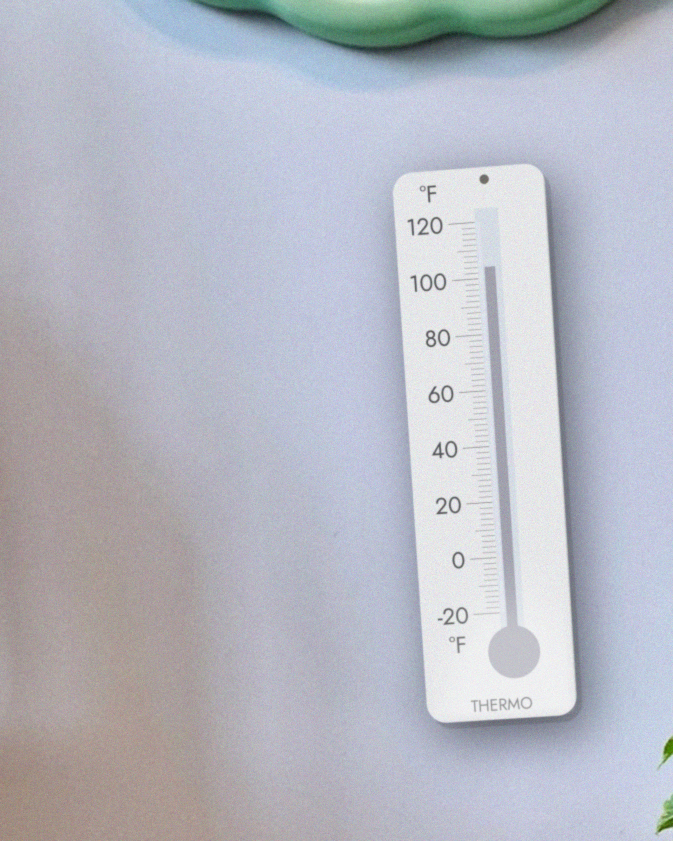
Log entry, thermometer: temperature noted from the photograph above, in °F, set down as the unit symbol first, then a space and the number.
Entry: °F 104
